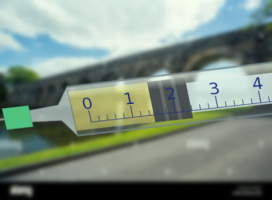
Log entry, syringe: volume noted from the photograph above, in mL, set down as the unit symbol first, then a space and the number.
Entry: mL 1.5
